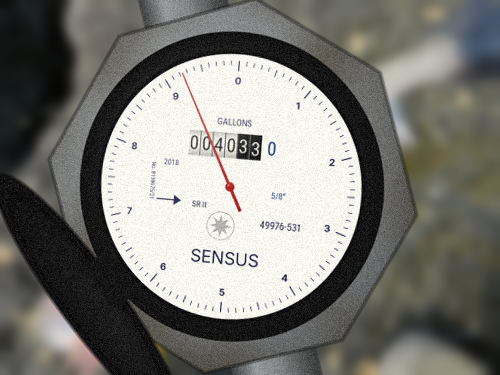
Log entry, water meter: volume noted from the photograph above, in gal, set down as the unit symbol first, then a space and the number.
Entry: gal 40329.2
